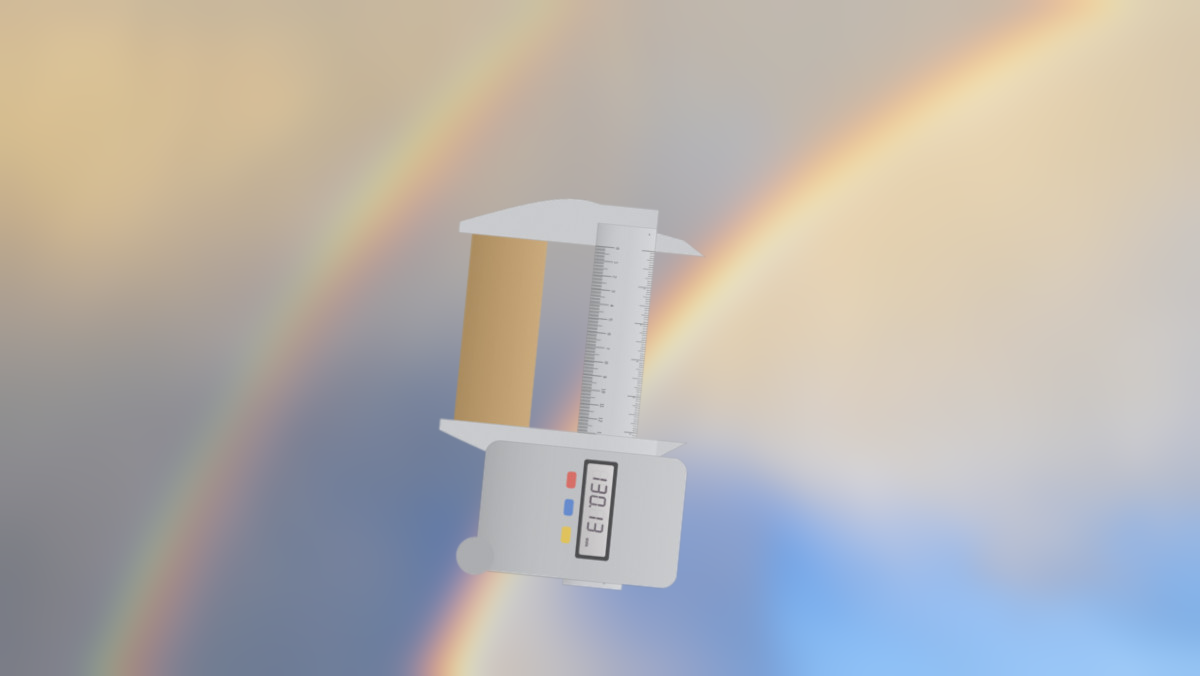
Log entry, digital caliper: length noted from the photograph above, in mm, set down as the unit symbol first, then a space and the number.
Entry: mm 130.13
